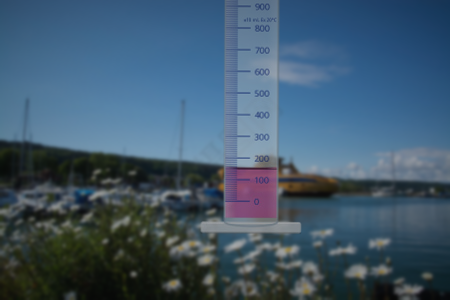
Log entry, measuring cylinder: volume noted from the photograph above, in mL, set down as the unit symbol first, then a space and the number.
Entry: mL 150
